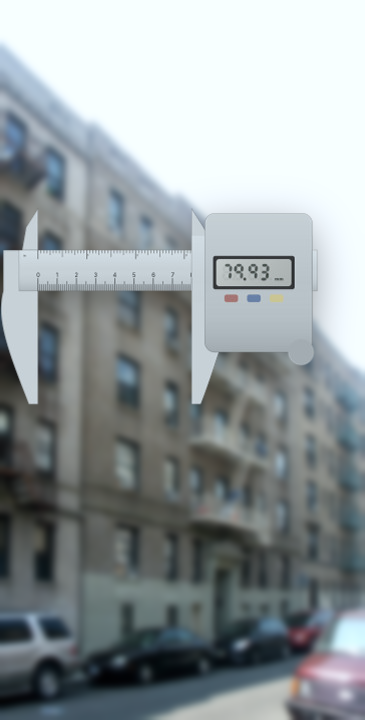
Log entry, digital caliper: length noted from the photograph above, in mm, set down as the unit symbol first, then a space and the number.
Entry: mm 79.93
